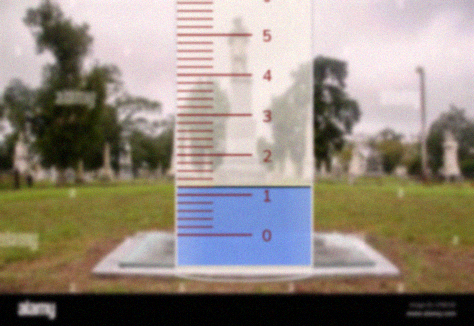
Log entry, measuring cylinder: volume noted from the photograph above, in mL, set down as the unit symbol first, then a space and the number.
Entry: mL 1.2
